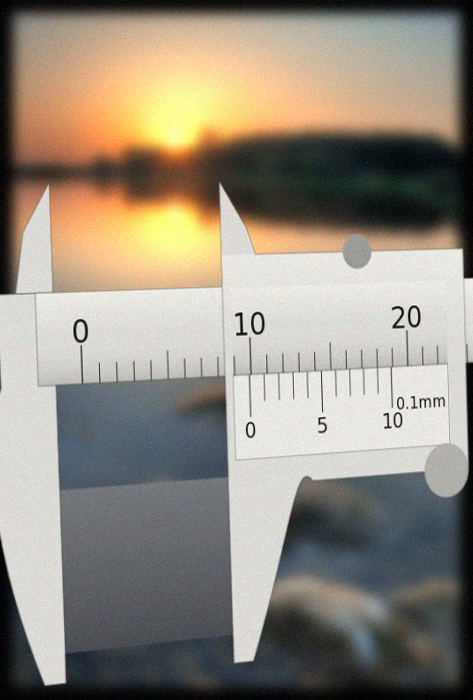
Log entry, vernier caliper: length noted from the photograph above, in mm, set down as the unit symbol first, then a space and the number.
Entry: mm 9.9
